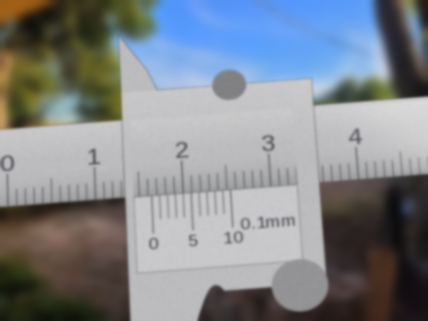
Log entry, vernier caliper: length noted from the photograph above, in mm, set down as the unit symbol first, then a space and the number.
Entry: mm 16.4
